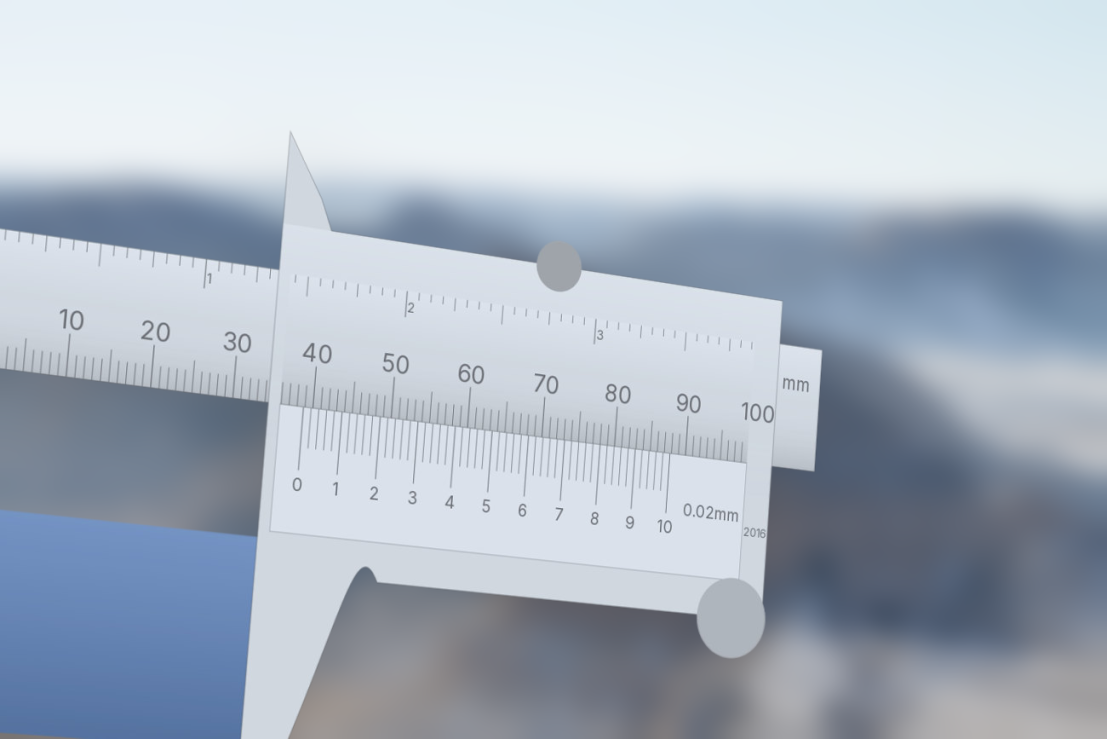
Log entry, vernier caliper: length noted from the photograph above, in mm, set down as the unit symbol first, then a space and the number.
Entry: mm 38.8
